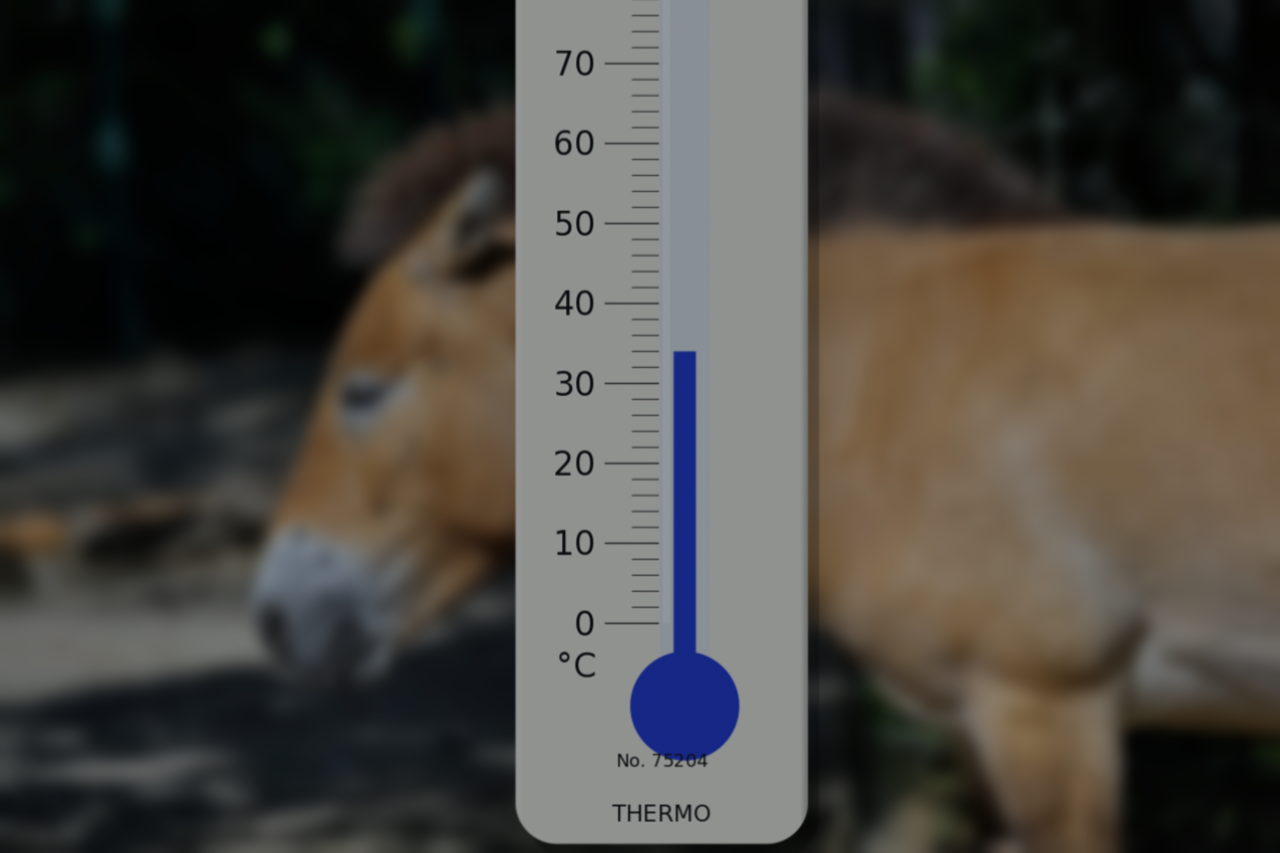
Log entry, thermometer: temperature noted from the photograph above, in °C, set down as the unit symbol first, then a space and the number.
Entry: °C 34
